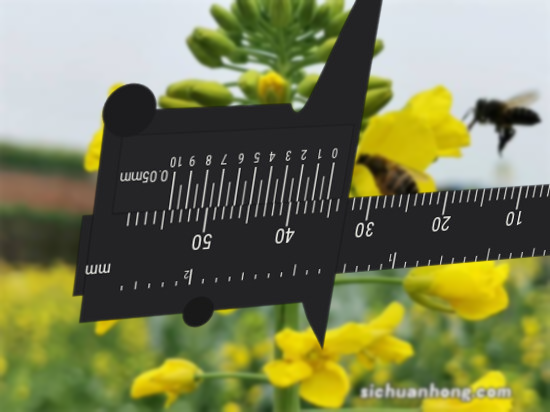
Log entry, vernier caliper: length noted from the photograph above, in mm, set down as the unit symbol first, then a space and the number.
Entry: mm 35.4
